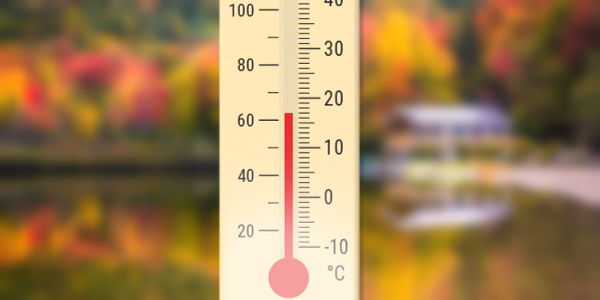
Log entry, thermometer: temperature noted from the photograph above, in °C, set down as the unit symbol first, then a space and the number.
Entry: °C 17
